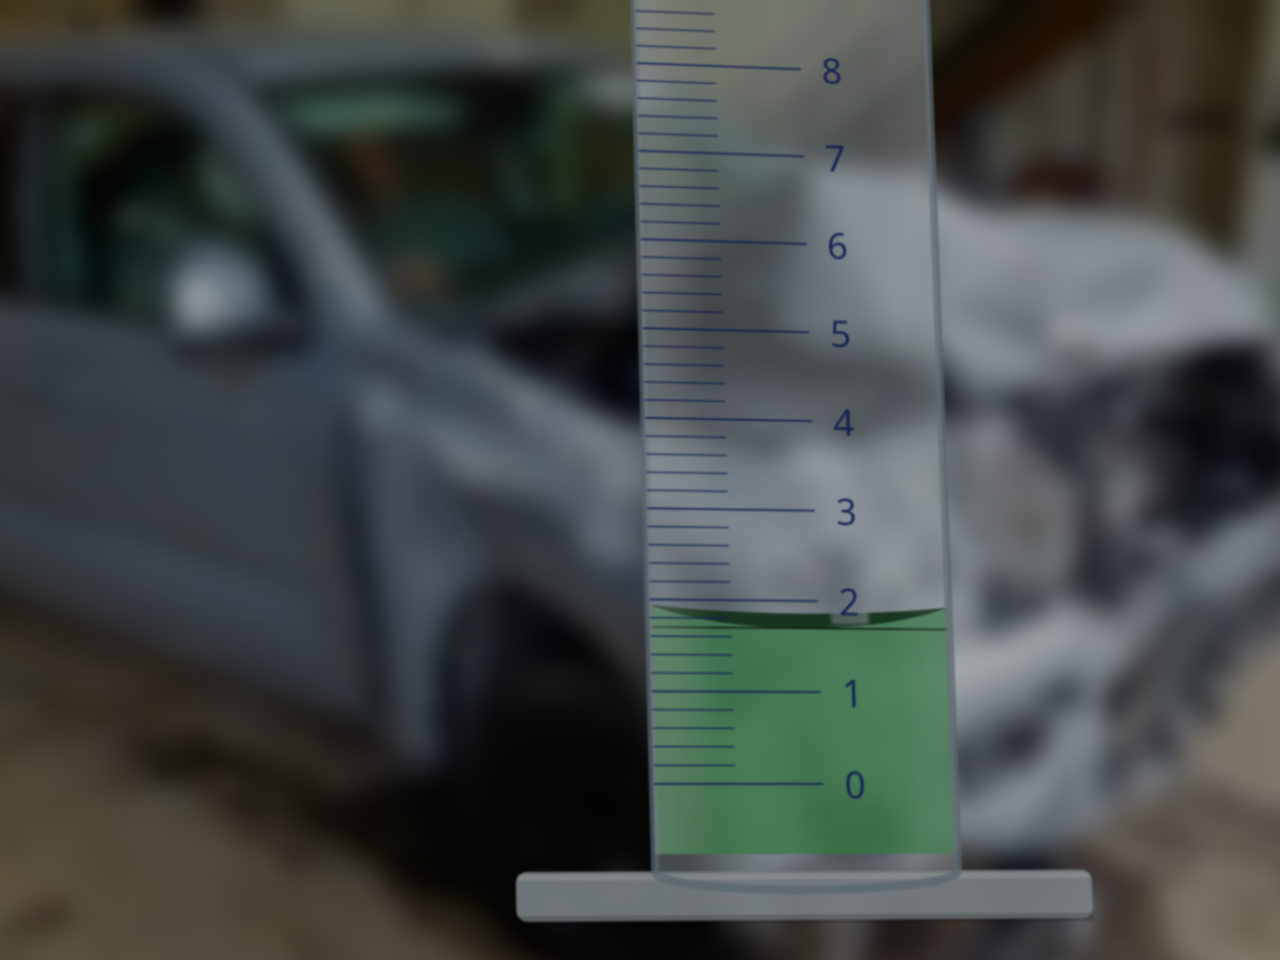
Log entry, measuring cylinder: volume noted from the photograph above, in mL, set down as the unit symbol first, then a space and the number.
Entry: mL 1.7
